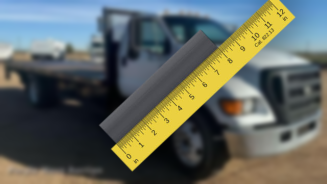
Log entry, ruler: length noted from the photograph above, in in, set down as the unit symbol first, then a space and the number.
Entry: in 8
